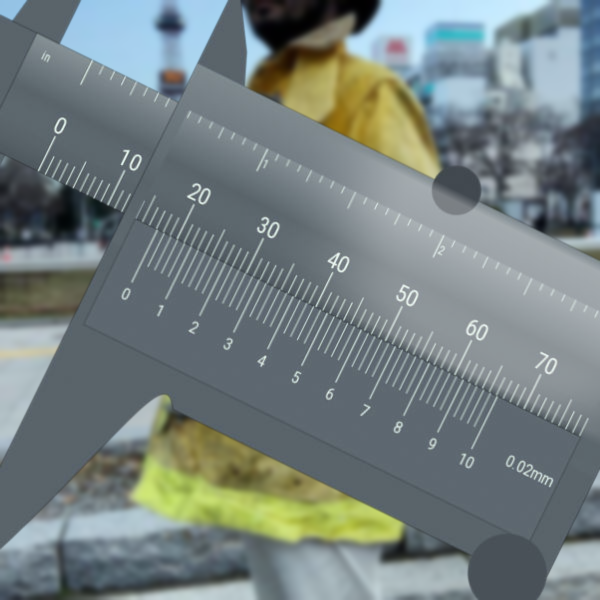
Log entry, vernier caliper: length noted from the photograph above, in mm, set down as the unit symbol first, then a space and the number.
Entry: mm 17.2
